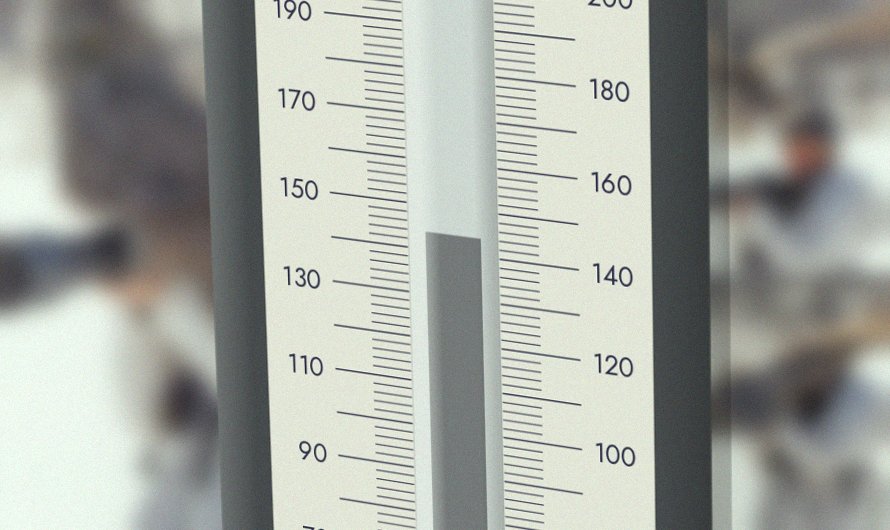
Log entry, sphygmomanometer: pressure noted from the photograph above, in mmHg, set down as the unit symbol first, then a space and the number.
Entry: mmHg 144
